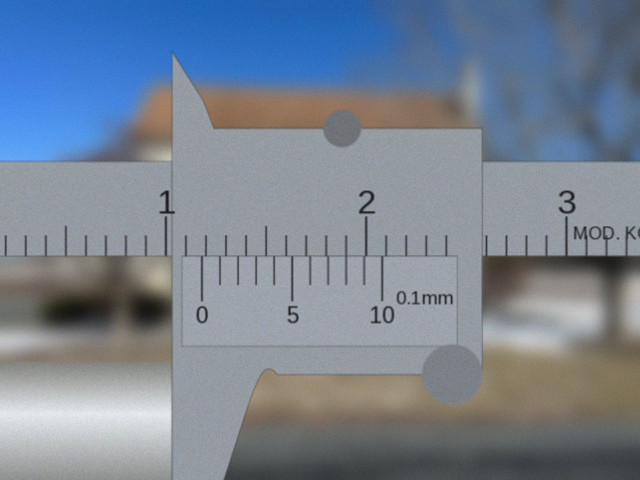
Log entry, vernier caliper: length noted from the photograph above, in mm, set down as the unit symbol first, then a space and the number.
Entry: mm 11.8
